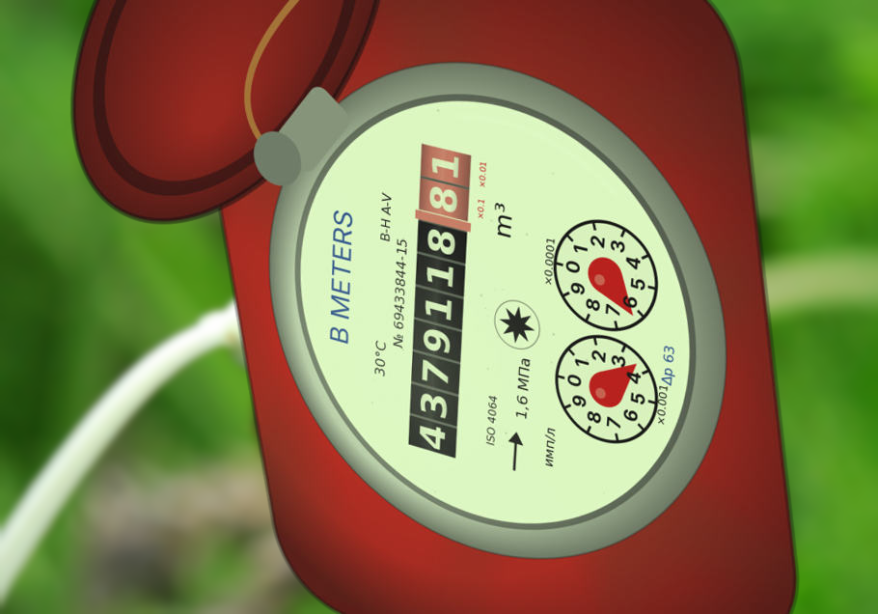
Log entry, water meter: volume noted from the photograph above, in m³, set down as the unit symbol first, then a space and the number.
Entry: m³ 4379118.8136
